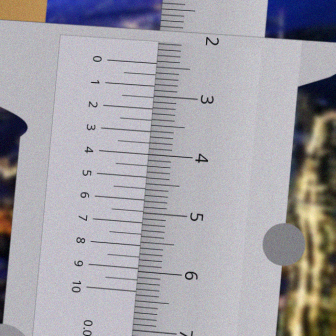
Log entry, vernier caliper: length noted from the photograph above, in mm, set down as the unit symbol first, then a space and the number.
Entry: mm 24.4
